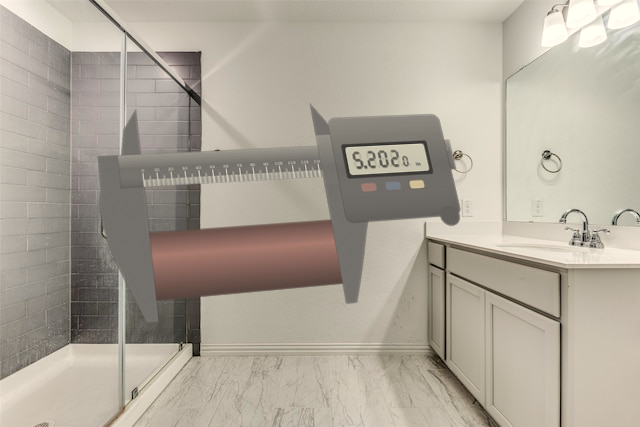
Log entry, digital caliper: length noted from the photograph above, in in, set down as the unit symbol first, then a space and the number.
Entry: in 5.2020
